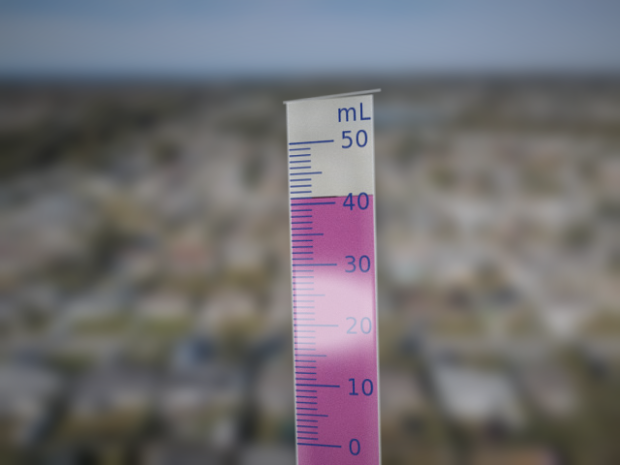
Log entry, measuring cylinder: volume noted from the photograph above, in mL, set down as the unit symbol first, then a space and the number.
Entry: mL 41
